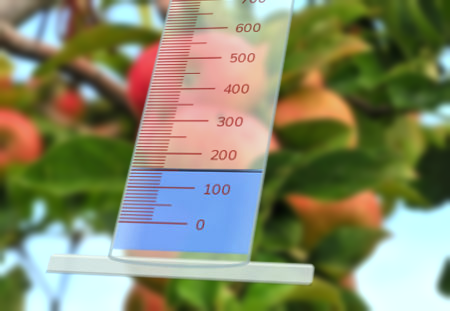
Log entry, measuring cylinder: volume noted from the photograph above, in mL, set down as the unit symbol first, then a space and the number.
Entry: mL 150
